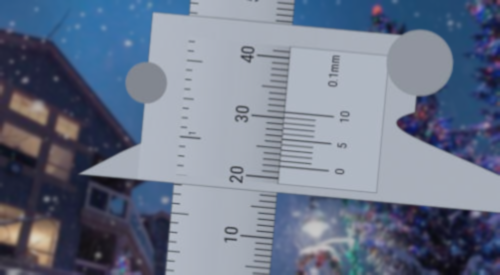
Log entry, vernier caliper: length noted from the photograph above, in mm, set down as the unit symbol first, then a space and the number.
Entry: mm 22.0
